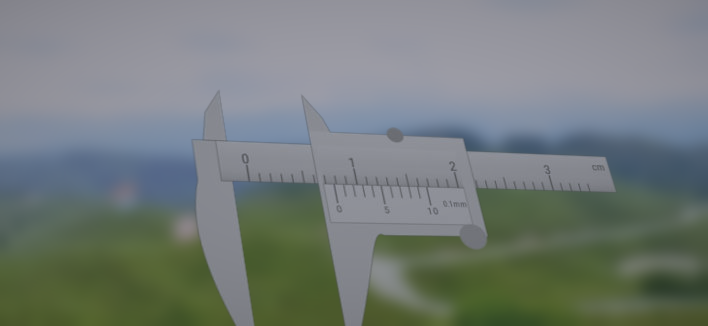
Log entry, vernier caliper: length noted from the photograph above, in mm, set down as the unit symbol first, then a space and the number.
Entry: mm 7.8
